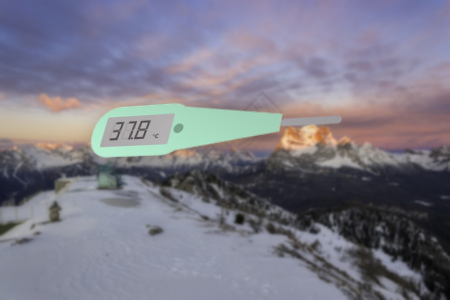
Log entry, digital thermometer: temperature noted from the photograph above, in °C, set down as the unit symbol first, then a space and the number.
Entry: °C 37.8
